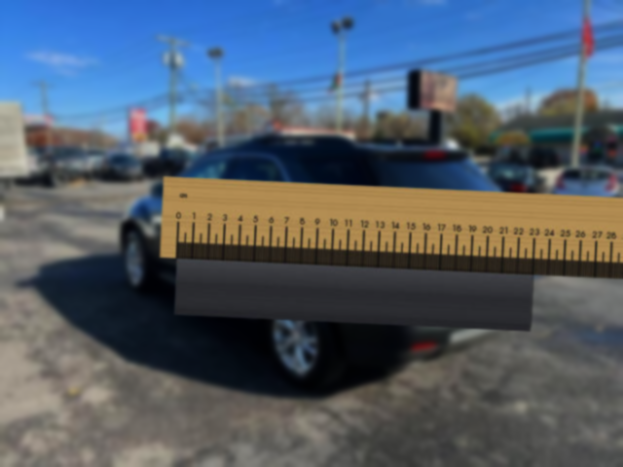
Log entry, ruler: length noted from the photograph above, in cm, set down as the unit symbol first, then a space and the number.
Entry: cm 23
